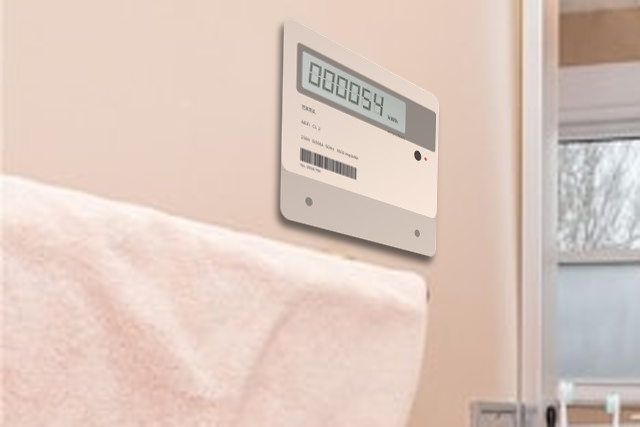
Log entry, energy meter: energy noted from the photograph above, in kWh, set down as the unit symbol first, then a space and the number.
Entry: kWh 54
